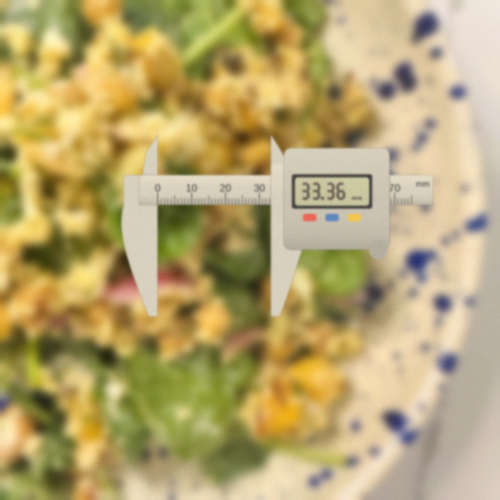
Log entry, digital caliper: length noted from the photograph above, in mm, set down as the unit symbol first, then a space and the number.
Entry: mm 33.36
